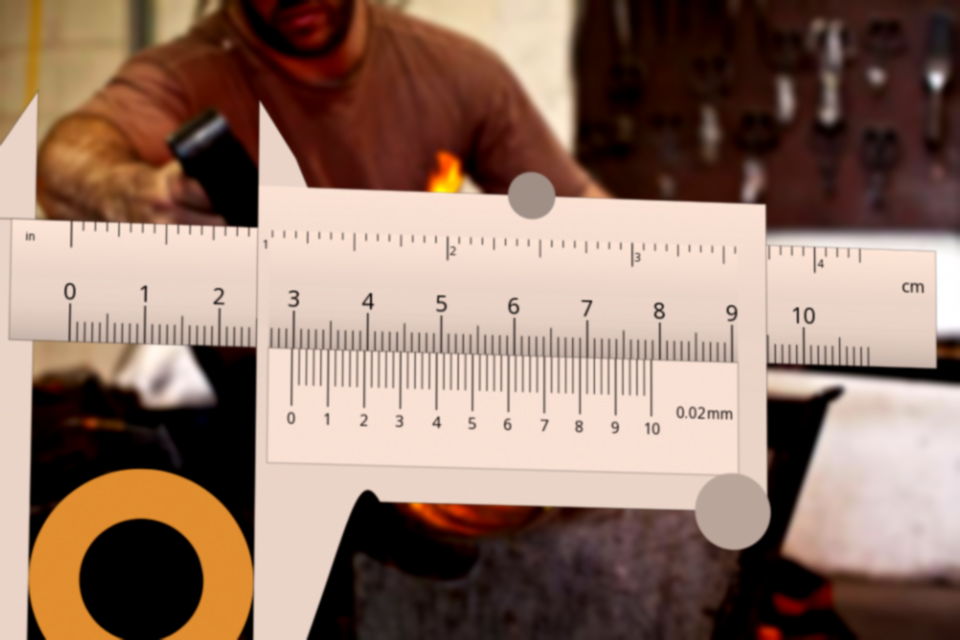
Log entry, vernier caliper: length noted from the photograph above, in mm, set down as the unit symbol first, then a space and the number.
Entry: mm 29.8
